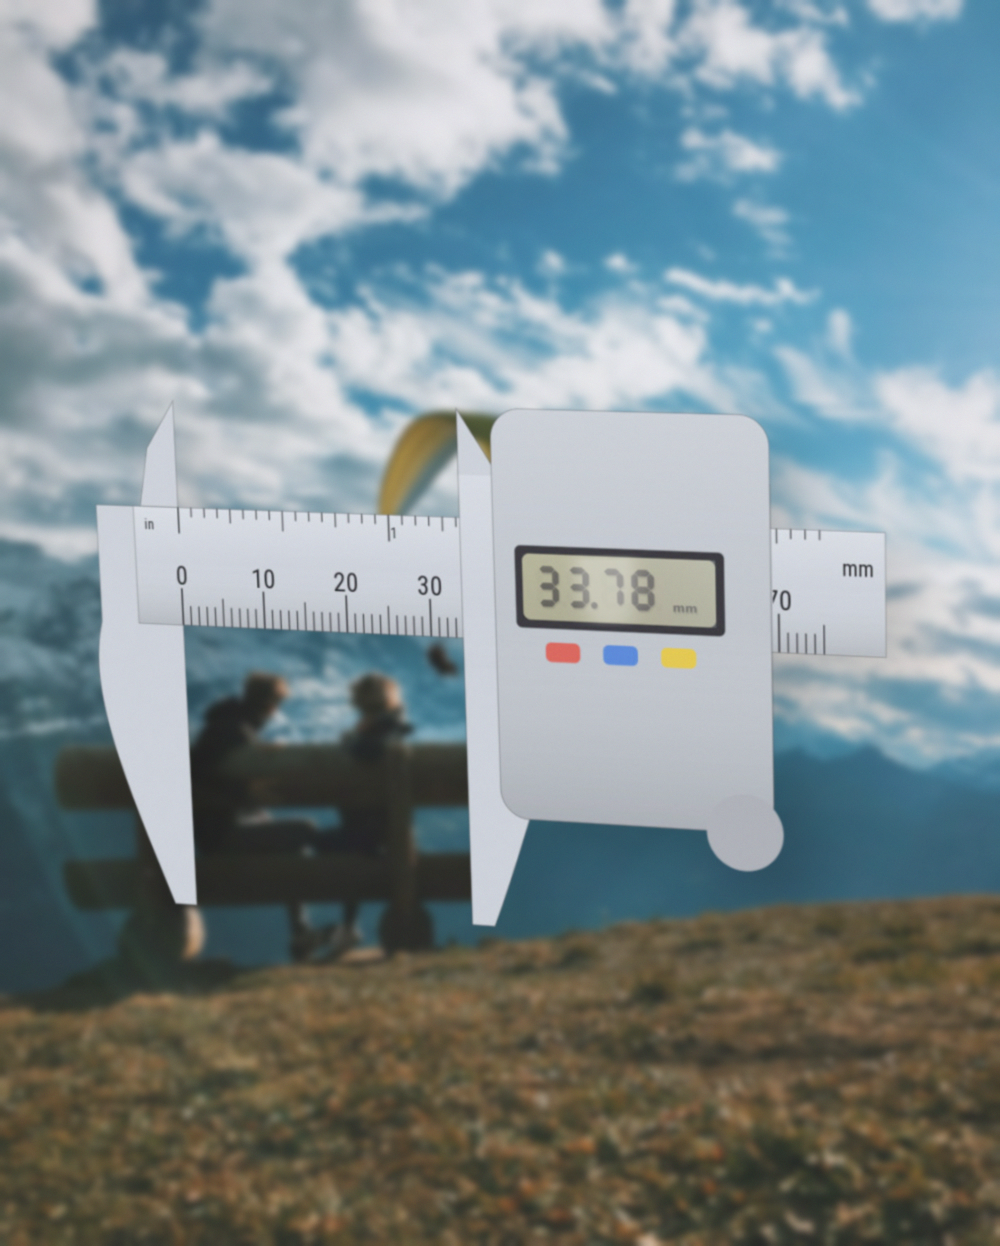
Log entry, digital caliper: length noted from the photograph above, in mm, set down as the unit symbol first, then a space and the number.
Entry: mm 33.78
